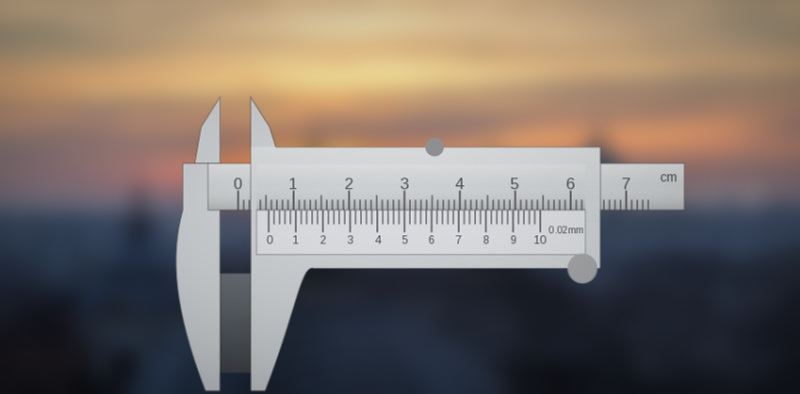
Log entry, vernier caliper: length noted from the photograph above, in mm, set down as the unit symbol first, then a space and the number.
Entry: mm 5.5
